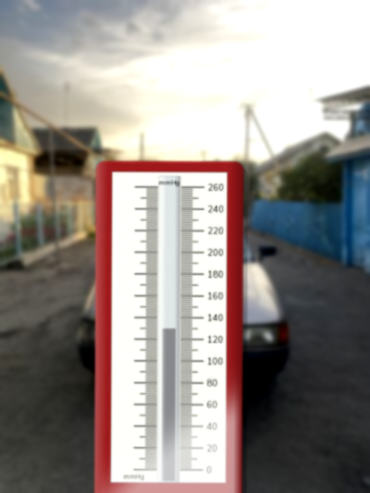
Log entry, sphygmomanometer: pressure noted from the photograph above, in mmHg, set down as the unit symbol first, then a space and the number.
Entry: mmHg 130
